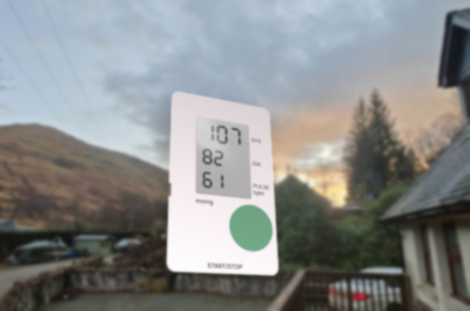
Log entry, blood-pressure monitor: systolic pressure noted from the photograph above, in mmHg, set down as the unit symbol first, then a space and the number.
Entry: mmHg 107
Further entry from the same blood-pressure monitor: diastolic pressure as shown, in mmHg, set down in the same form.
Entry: mmHg 82
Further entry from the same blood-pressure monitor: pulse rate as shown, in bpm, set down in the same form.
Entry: bpm 61
